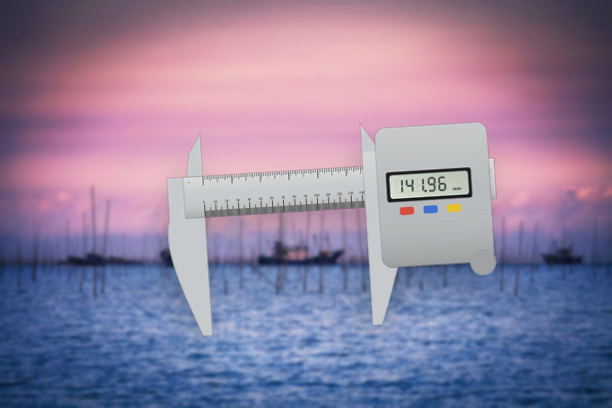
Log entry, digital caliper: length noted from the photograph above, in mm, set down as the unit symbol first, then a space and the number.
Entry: mm 141.96
